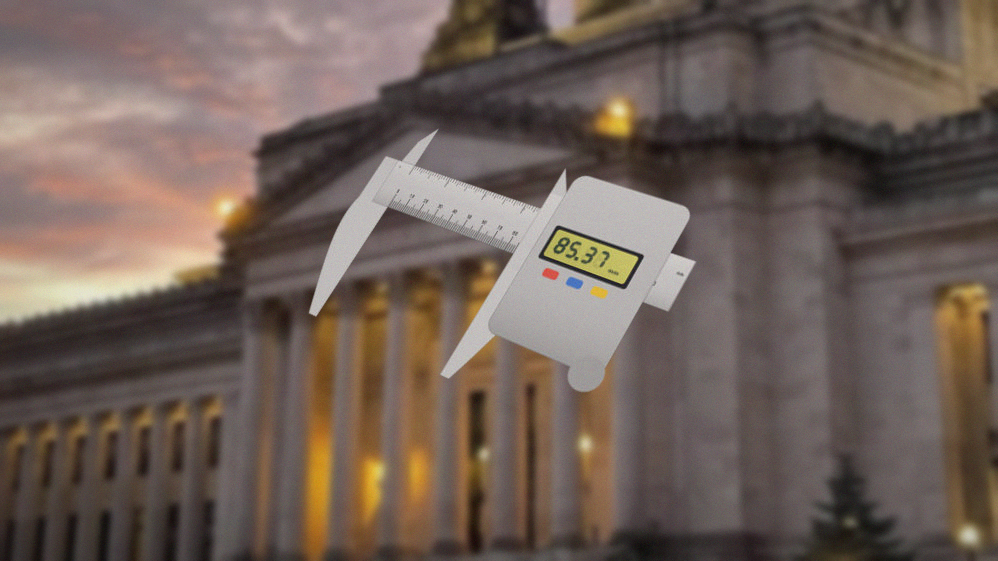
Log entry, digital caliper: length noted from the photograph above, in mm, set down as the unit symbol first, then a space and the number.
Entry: mm 85.37
